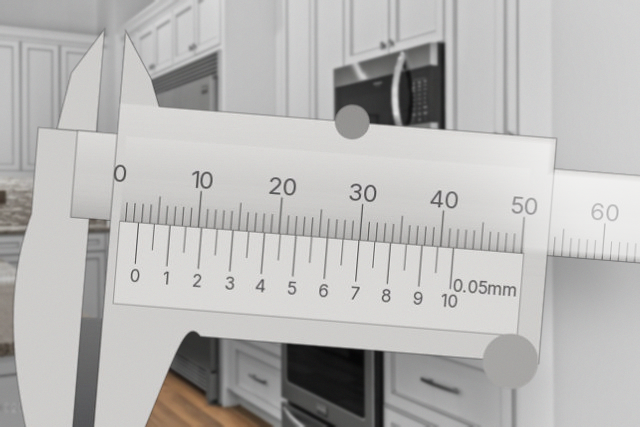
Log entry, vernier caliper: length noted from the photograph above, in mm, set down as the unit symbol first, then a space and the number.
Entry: mm 2.6
